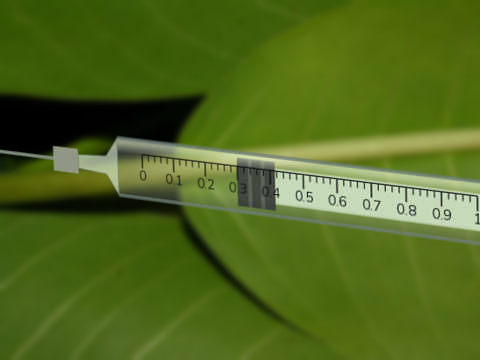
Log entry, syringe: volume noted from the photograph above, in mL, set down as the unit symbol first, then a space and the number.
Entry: mL 0.3
